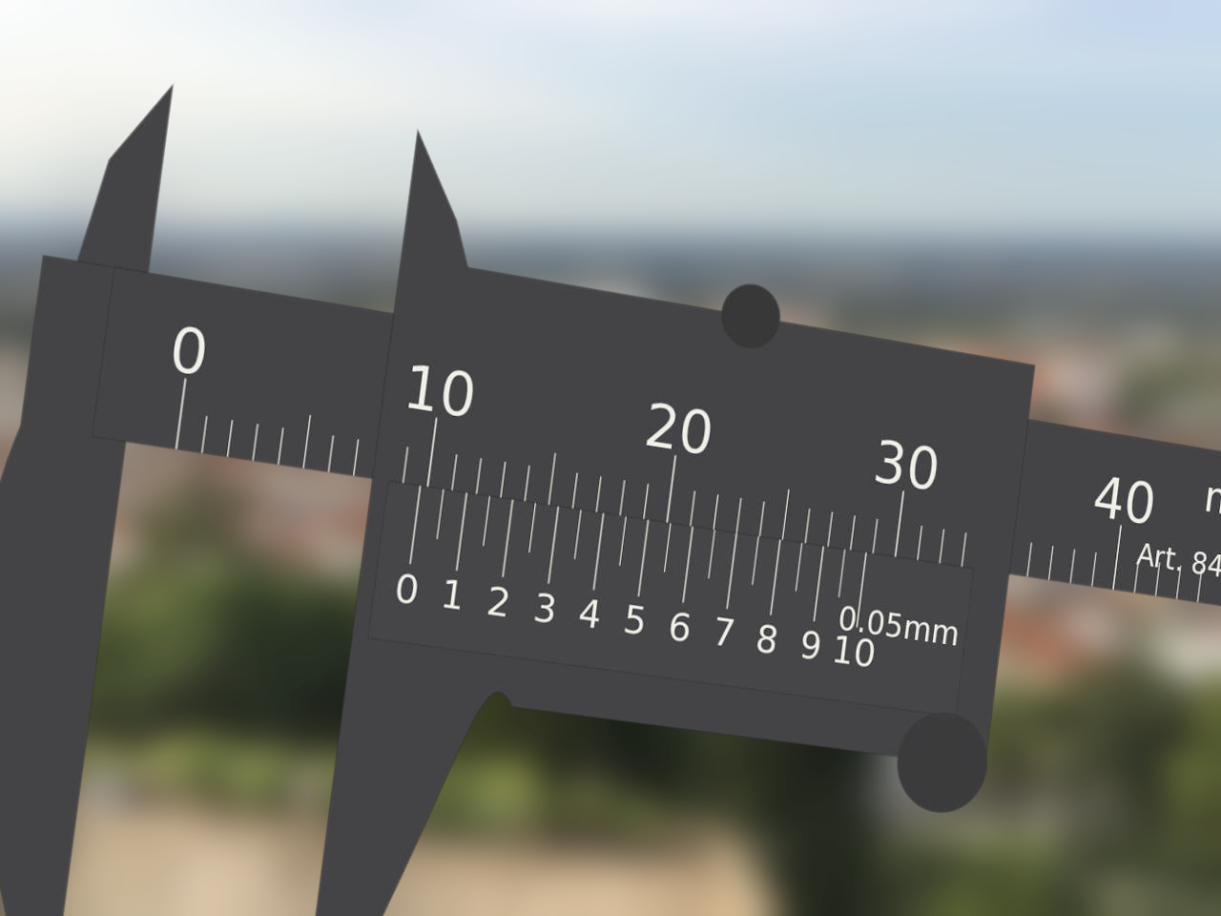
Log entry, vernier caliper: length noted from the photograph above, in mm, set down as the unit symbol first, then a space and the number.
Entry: mm 9.70
